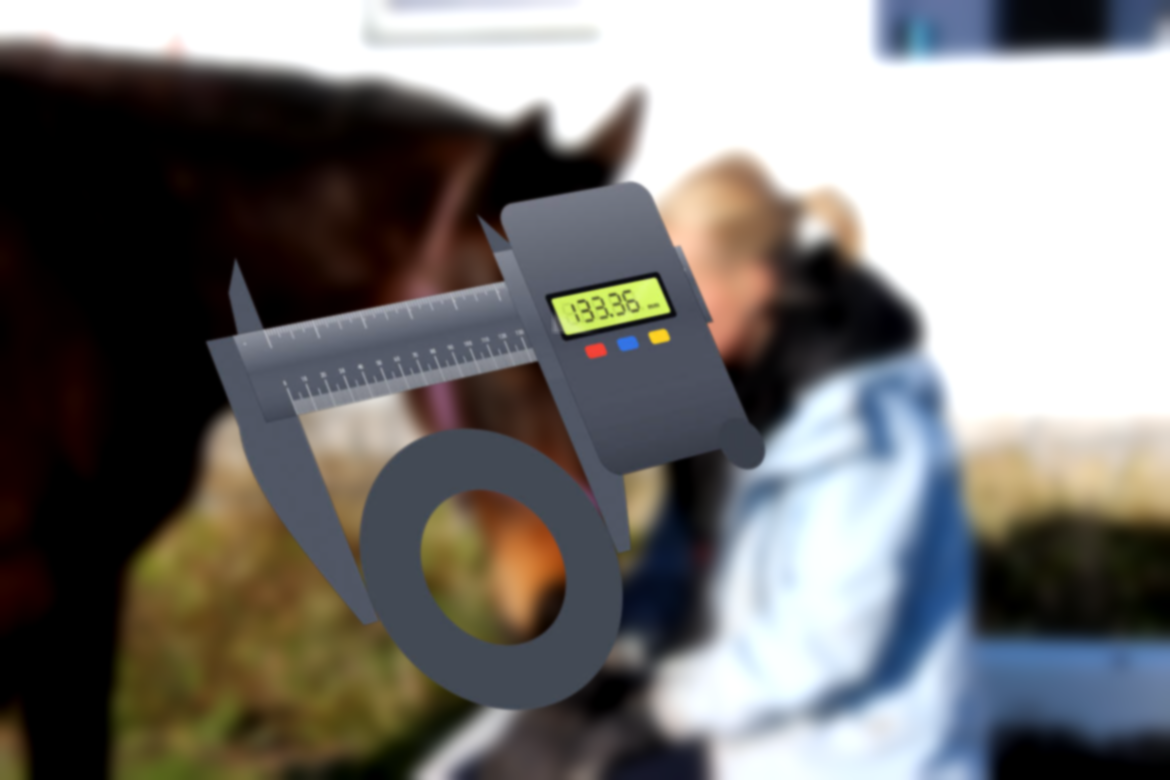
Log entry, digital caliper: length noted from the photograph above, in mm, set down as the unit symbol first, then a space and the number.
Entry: mm 133.36
